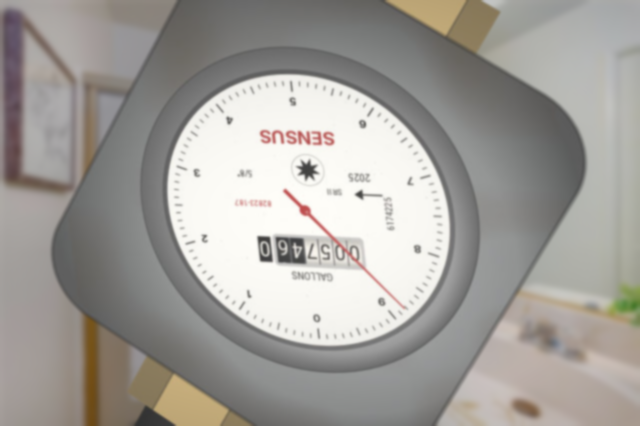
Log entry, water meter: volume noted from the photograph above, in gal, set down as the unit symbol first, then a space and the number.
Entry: gal 57458.8
